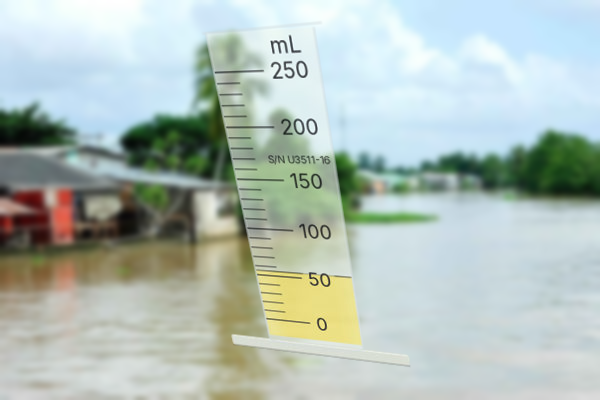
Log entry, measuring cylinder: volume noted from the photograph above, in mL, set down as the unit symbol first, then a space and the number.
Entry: mL 55
